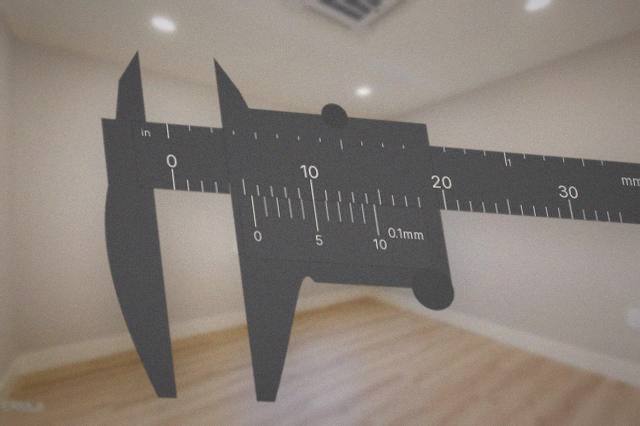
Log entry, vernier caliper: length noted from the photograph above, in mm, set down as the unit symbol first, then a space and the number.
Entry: mm 5.5
